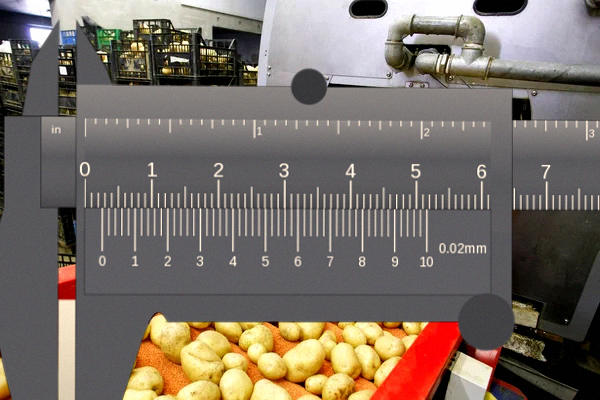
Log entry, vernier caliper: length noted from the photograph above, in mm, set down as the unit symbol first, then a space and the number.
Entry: mm 2.6
